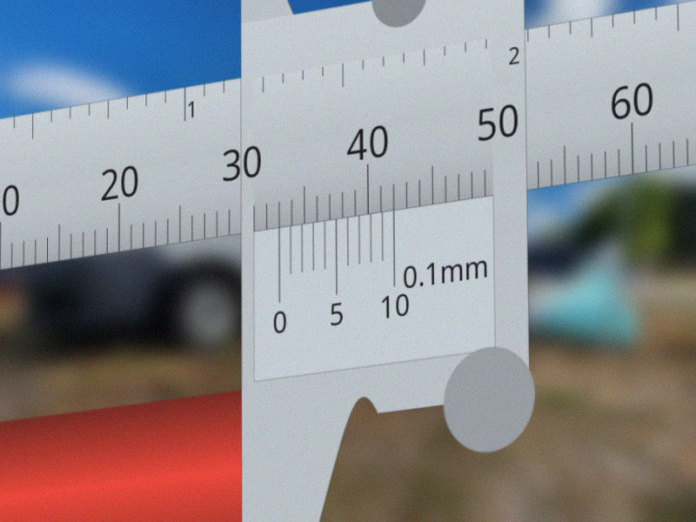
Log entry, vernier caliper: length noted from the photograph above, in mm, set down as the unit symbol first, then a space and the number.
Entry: mm 33.0
